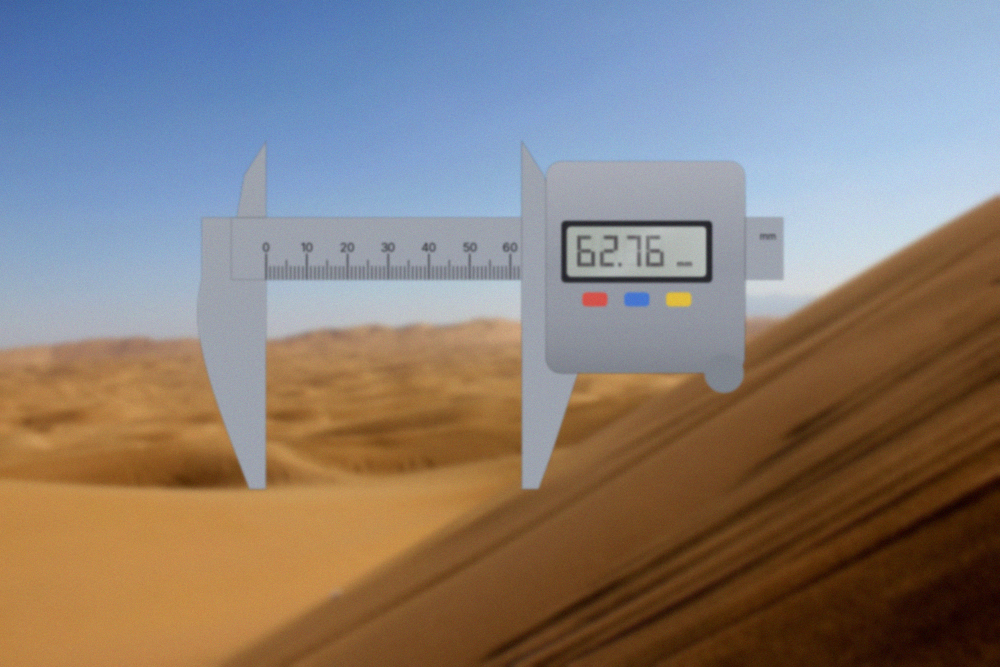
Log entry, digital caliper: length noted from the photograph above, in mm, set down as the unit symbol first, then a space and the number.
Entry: mm 62.76
